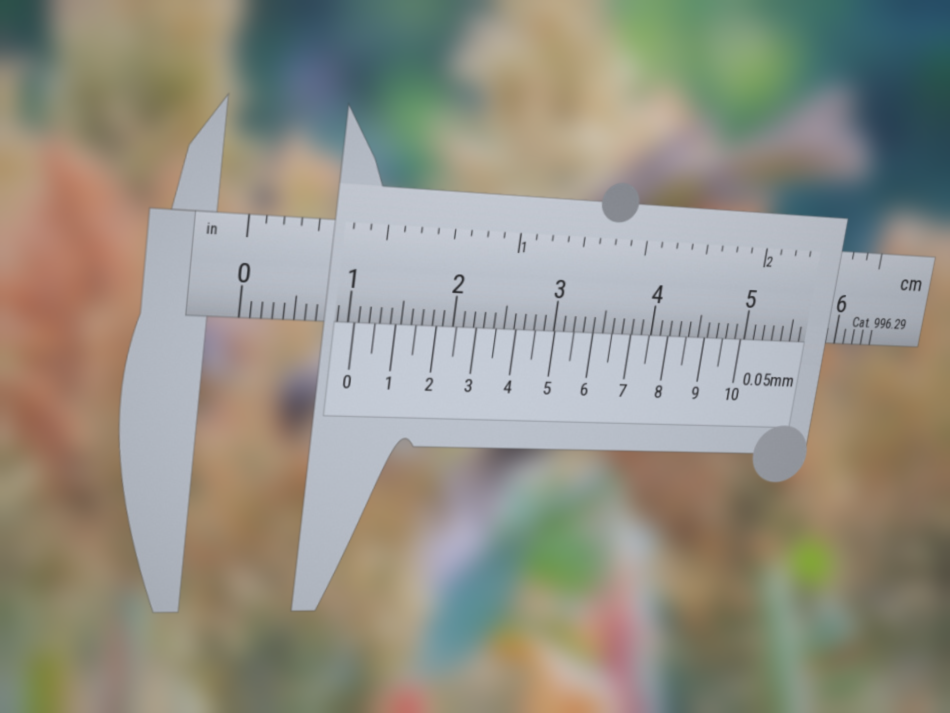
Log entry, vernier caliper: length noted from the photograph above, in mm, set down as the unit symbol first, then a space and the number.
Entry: mm 10.6
